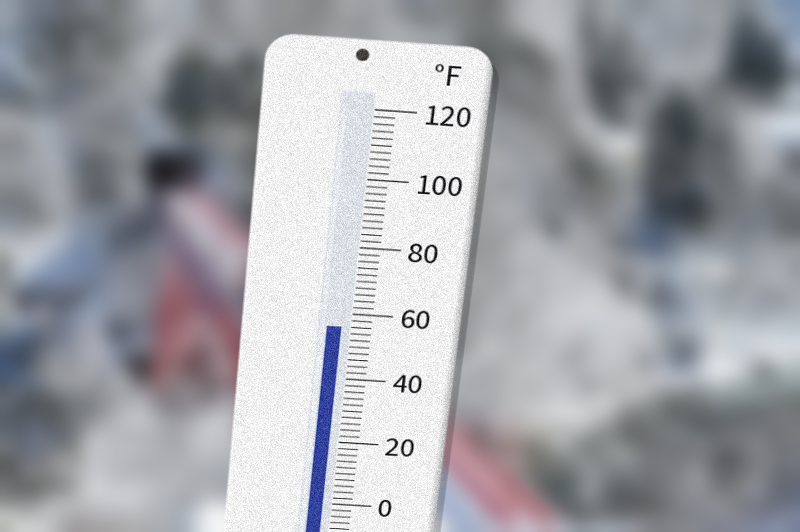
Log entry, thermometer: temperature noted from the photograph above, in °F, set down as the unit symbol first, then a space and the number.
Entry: °F 56
